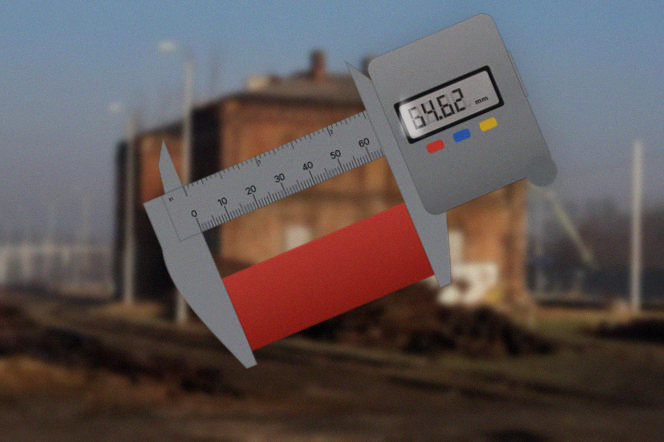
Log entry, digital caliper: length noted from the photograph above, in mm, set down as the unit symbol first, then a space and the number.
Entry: mm 64.62
